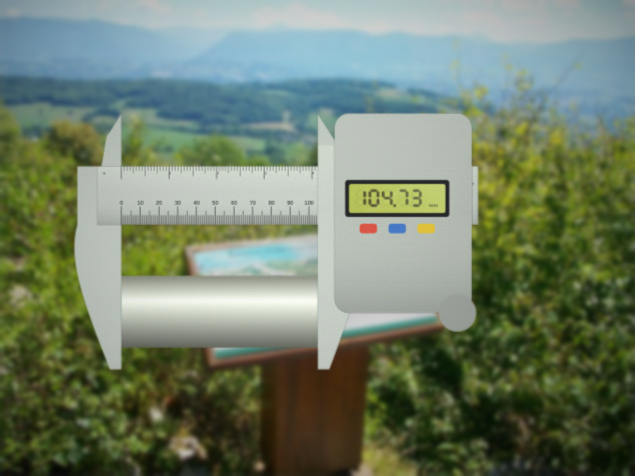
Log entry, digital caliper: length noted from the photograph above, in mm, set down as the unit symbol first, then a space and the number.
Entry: mm 104.73
